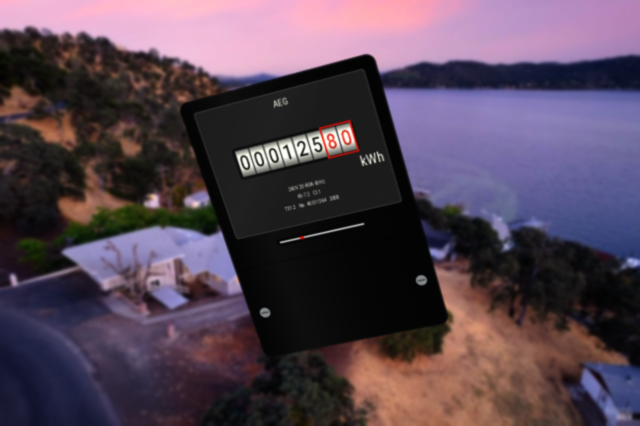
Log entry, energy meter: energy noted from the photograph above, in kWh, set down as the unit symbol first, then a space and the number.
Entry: kWh 125.80
